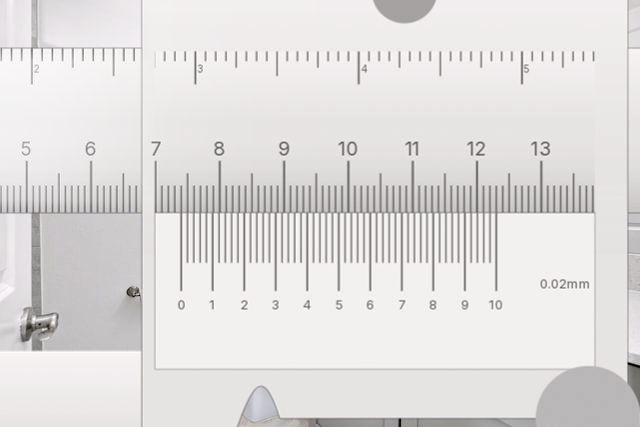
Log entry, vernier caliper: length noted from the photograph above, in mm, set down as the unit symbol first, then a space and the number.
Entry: mm 74.0
